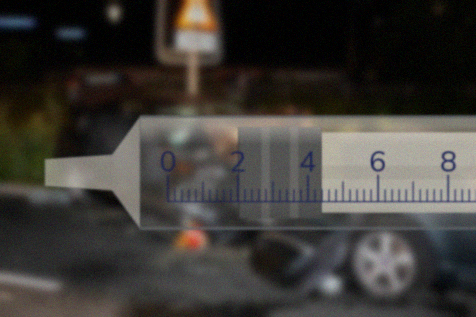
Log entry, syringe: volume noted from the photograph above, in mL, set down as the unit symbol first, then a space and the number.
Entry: mL 2
